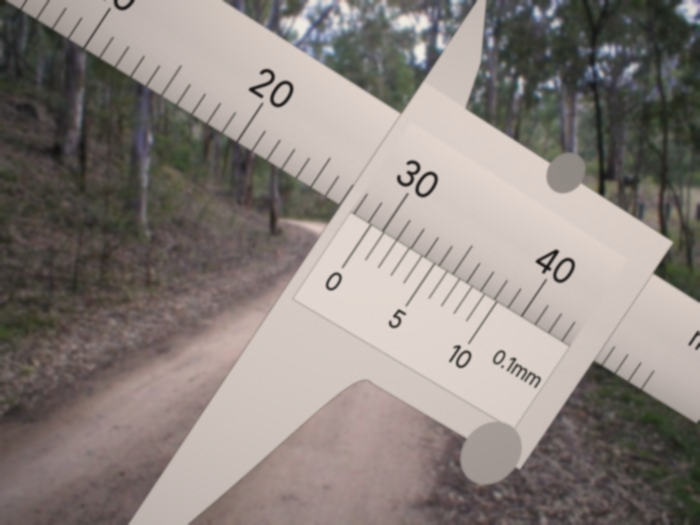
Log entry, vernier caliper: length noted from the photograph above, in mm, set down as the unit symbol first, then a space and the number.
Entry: mm 29.2
